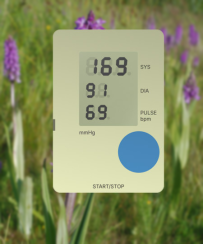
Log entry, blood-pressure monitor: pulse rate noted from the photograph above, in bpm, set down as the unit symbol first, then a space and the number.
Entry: bpm 69
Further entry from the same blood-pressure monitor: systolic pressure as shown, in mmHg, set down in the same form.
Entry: mmHg 169
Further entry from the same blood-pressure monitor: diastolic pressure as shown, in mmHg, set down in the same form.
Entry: mmHg 91
